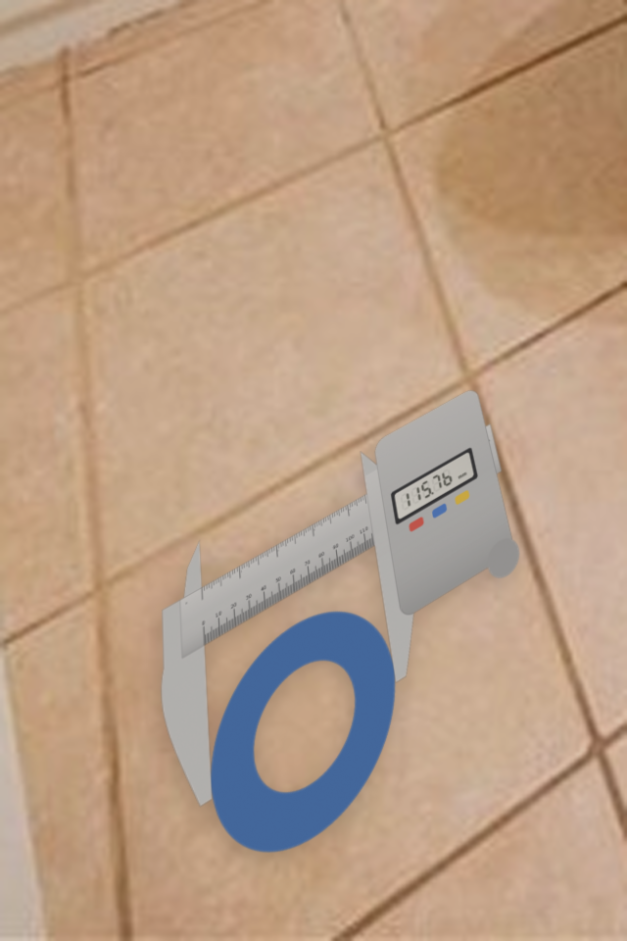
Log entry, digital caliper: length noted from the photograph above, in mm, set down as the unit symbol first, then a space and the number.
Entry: mm 115.76
